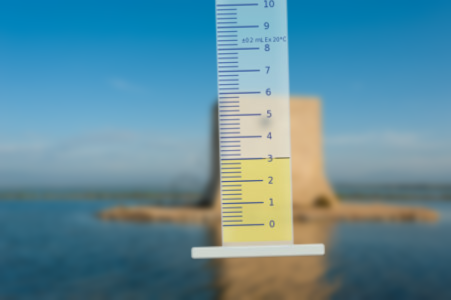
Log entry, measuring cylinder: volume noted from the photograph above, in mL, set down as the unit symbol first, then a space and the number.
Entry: mL 3
